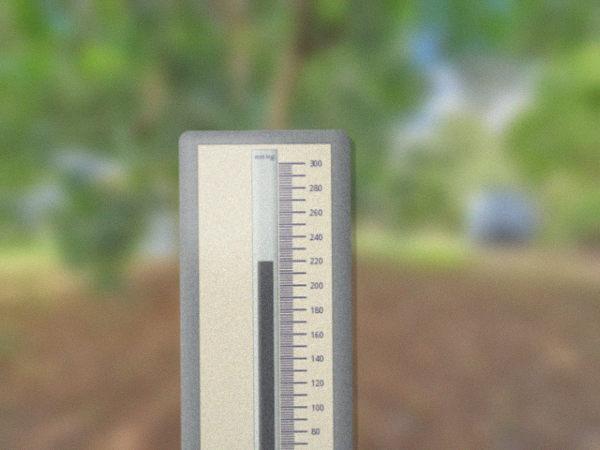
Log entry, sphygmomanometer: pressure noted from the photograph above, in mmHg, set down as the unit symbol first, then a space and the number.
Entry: mmHg 220
